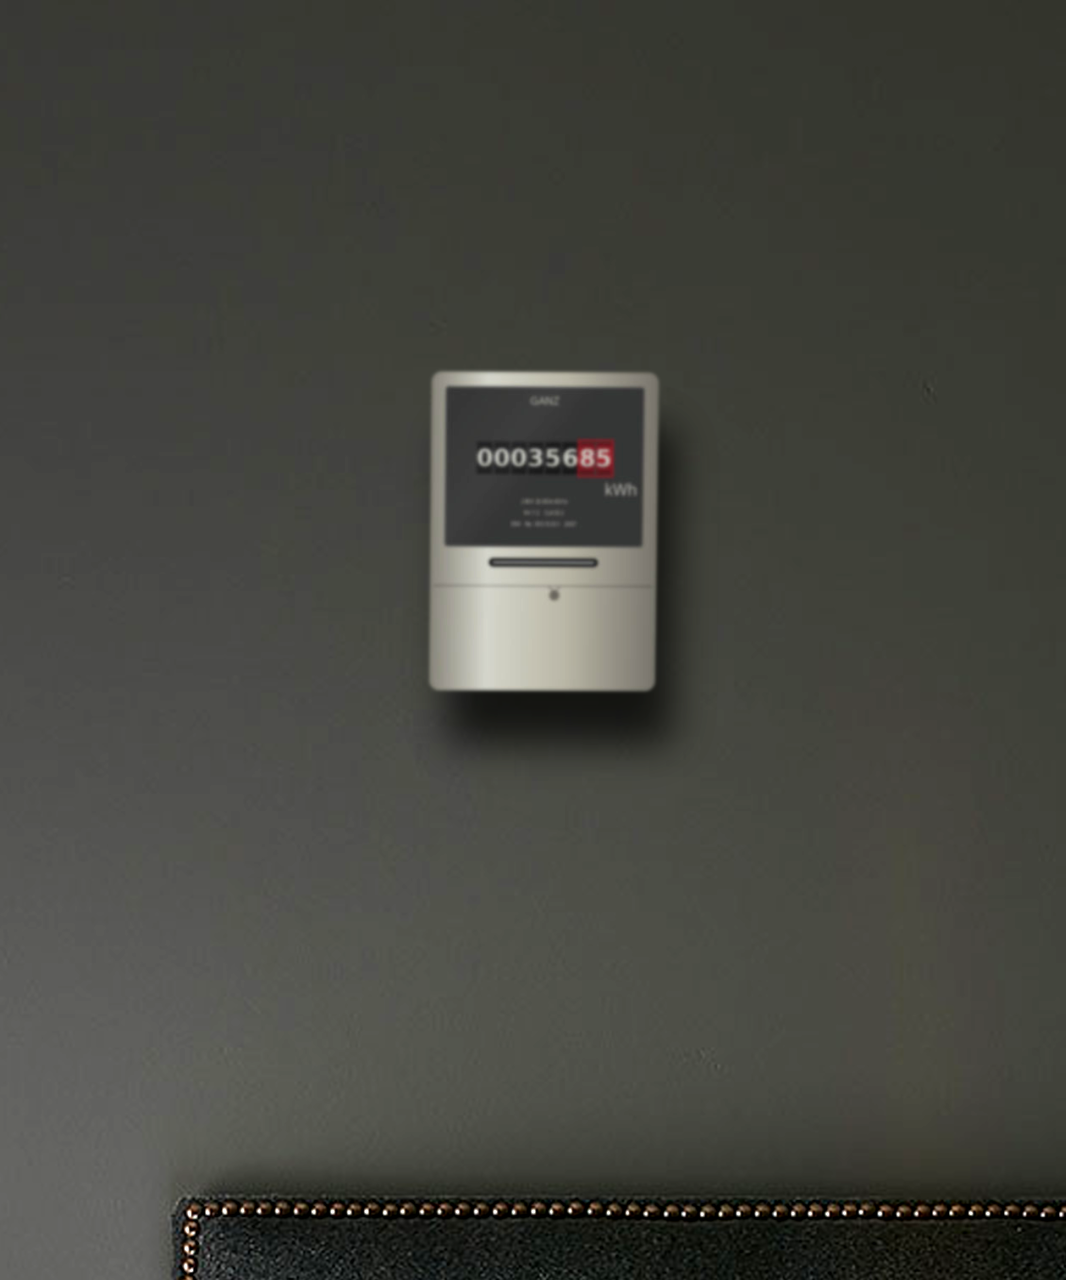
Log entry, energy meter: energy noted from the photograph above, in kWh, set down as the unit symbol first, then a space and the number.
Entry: kWh 356.85
